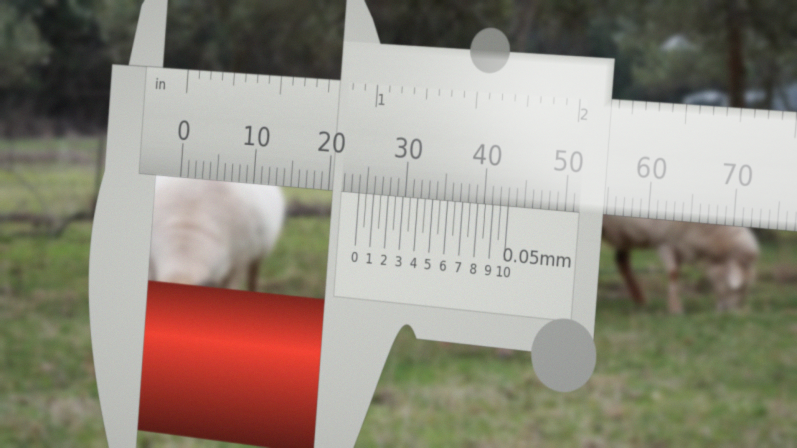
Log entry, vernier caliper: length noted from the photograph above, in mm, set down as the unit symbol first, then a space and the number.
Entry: mm 24.0
